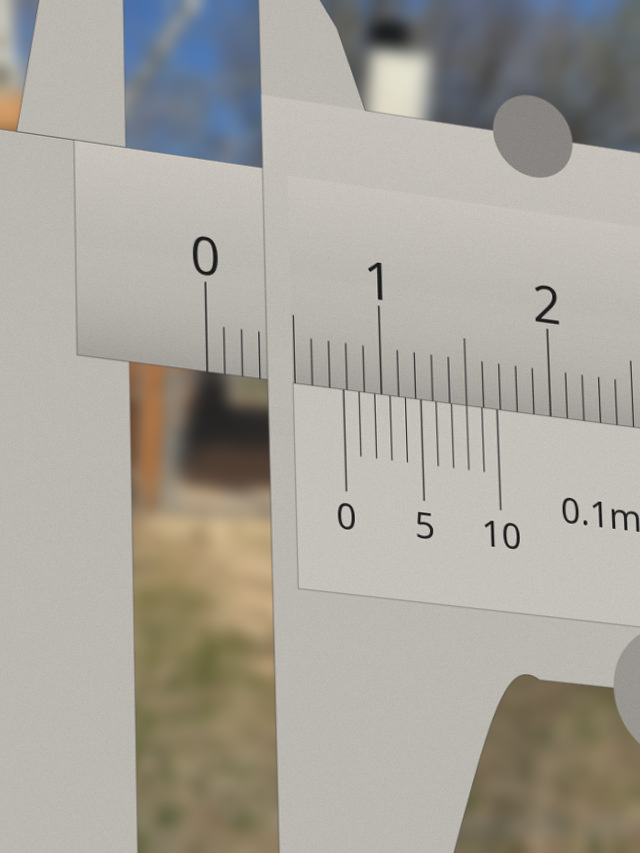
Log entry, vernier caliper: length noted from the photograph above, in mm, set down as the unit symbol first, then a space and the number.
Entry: mm 7.8
